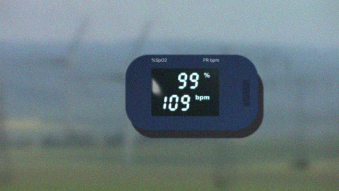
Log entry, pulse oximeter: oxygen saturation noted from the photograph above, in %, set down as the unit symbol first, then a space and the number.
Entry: % 99
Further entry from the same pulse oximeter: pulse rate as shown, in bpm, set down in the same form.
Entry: bpm 109
